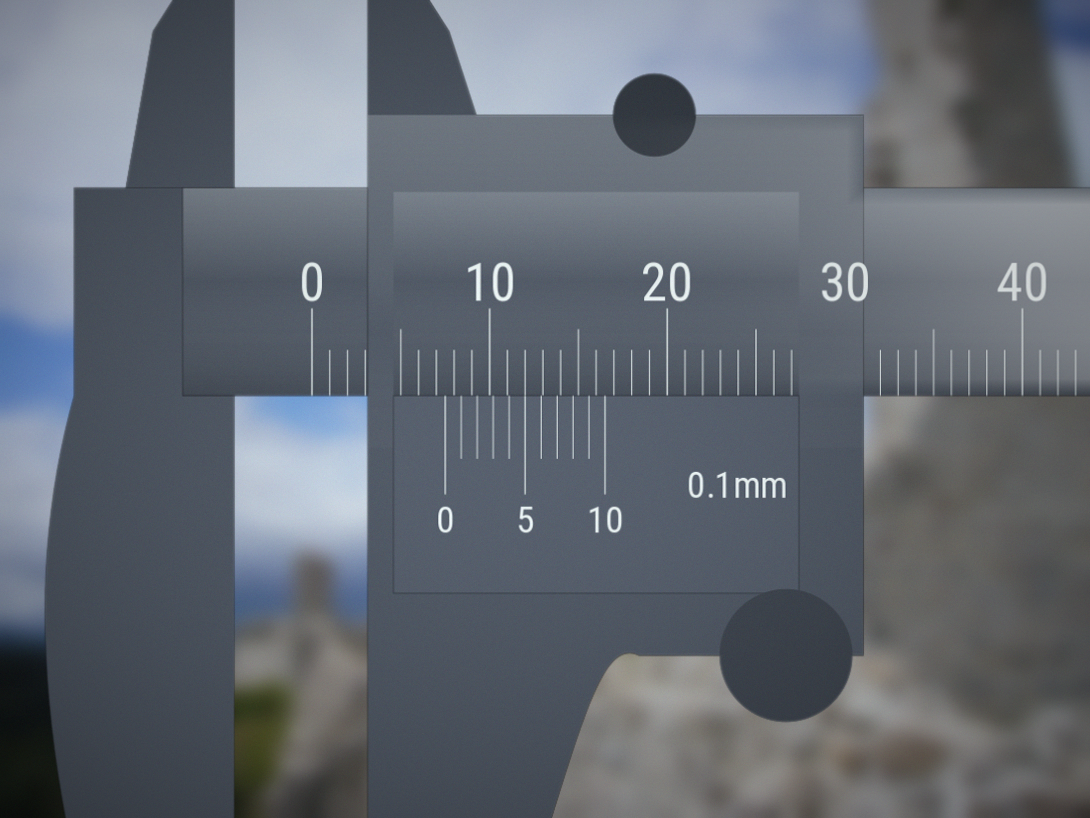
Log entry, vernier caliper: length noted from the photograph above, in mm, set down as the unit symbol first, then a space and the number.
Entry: mm 7.5
